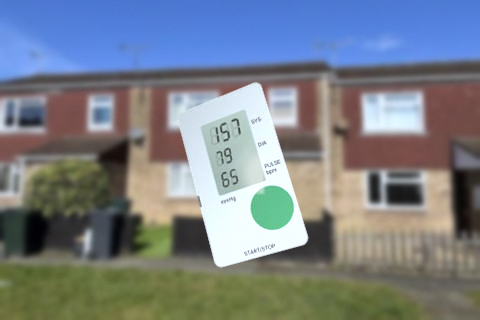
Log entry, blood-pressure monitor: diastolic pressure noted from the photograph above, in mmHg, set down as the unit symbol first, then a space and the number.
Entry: mmHg 79
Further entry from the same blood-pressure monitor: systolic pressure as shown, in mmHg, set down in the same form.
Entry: mmHg 157
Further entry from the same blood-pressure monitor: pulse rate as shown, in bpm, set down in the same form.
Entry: bpm 65
